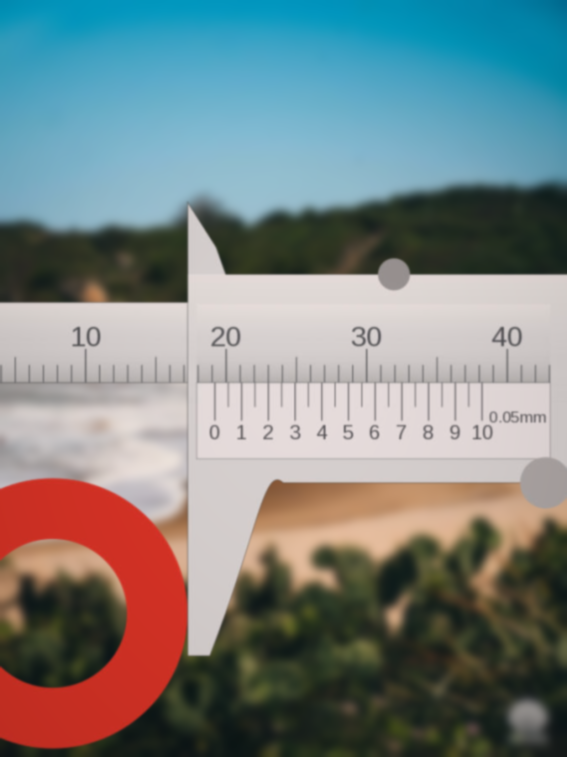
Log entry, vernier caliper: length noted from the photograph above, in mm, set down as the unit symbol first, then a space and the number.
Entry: mm 19.2
